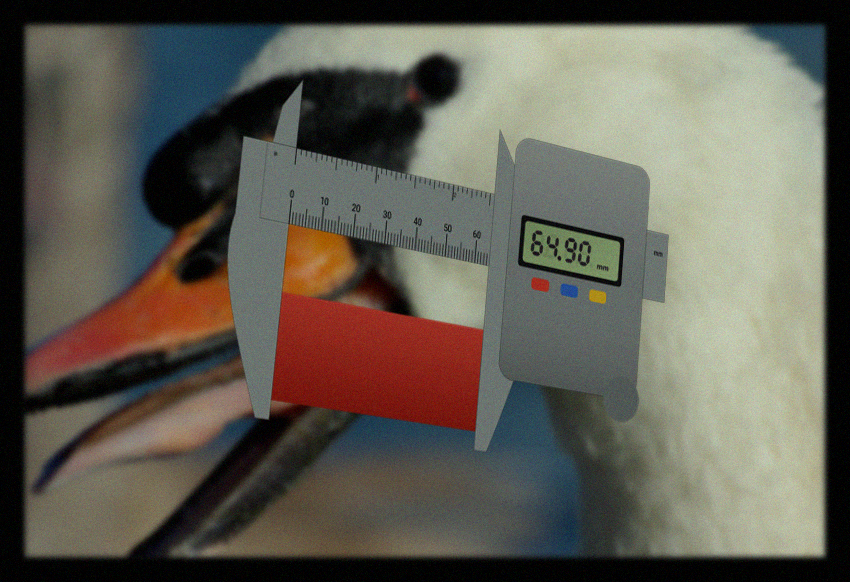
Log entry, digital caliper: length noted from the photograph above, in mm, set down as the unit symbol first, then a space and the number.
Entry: mm 64.90
